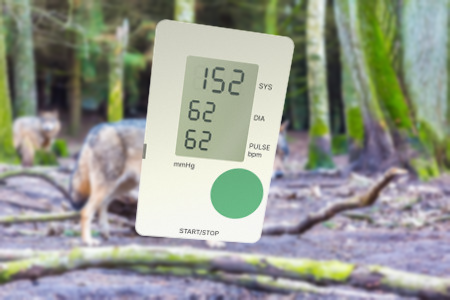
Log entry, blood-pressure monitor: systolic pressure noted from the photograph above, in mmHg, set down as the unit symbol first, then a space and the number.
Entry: mmHg 152
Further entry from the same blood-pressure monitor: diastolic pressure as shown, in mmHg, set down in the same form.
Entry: mmHg 62
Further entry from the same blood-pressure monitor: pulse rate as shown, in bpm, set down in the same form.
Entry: bpm 62
